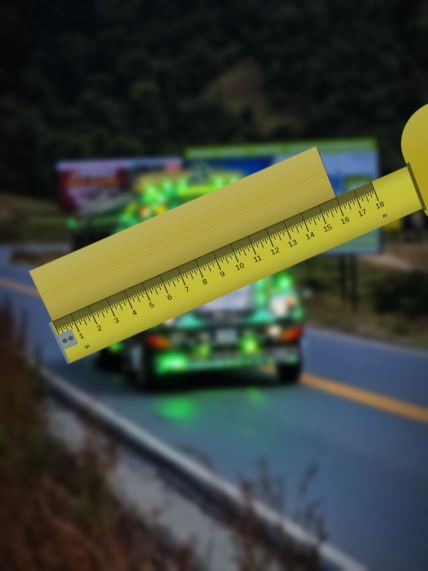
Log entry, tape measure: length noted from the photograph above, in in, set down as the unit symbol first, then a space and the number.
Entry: in 16
